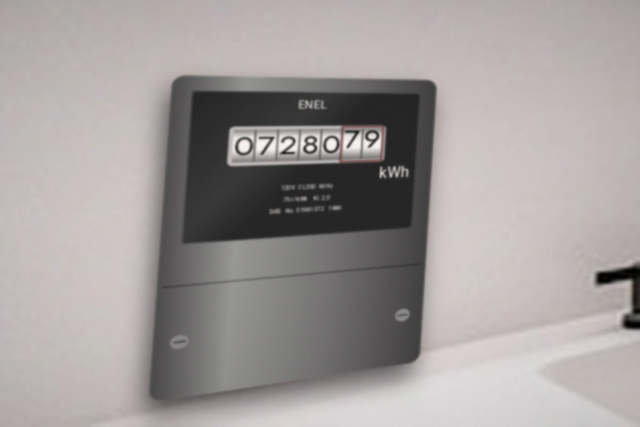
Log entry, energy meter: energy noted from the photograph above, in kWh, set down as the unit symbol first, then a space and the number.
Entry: kWh 7280.79
